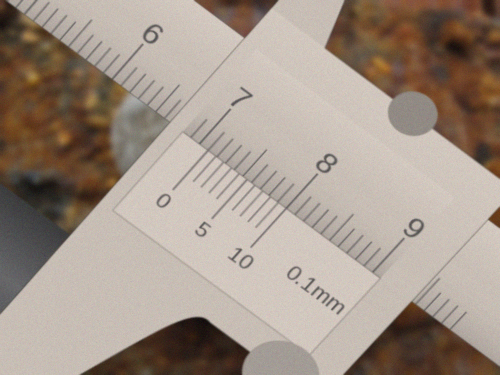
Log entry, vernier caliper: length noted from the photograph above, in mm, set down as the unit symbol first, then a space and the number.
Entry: mm 71.0
